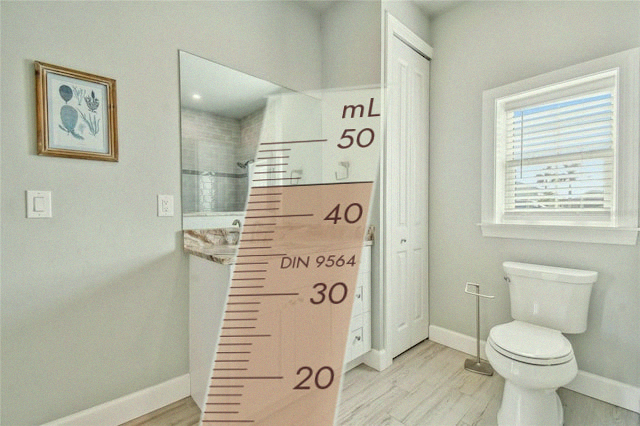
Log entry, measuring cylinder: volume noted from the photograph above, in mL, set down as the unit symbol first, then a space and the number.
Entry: mL 44
